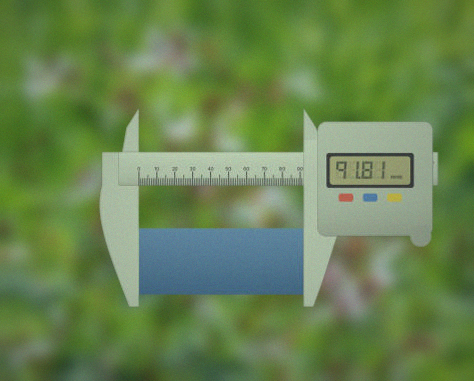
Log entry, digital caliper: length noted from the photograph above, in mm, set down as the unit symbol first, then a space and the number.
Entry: mm 91.81
